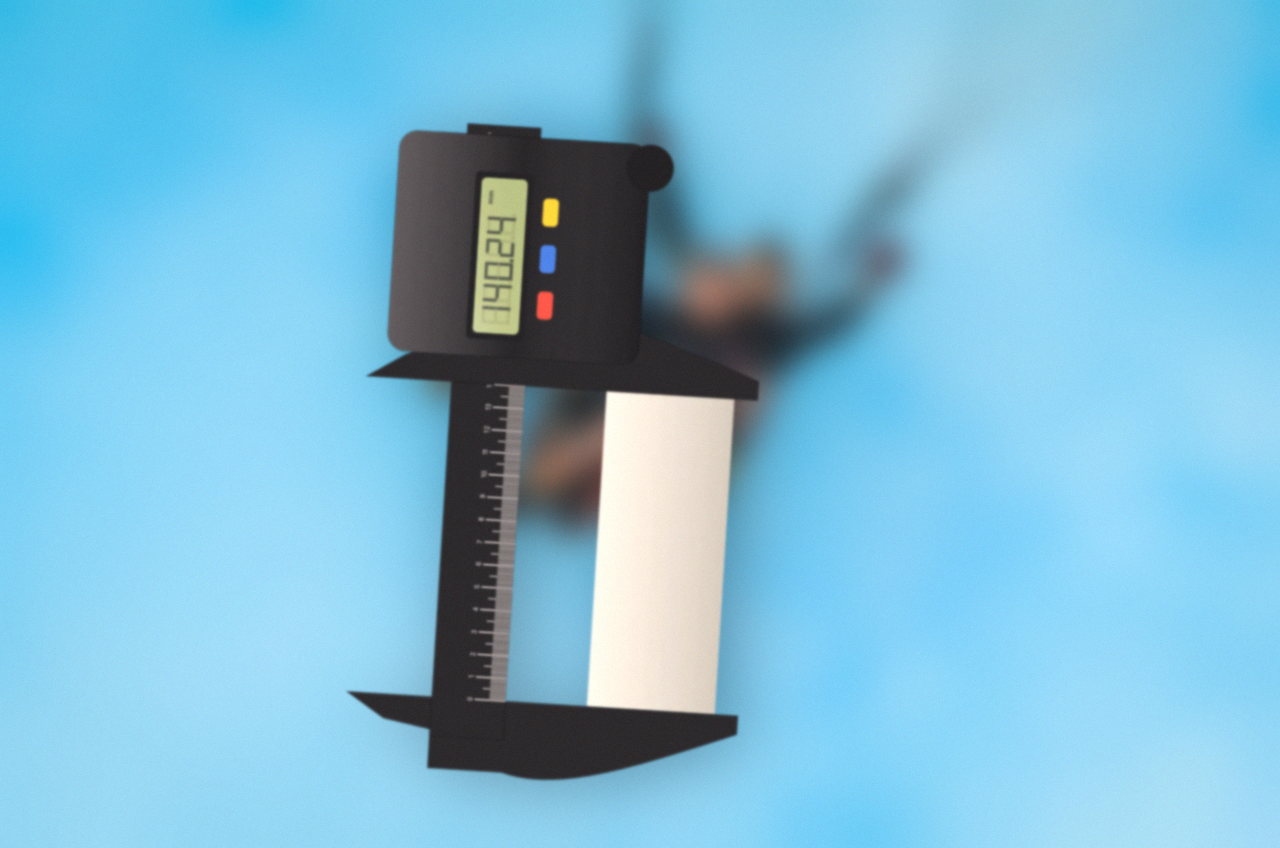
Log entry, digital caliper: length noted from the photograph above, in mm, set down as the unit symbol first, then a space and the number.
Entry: mm 140.24
